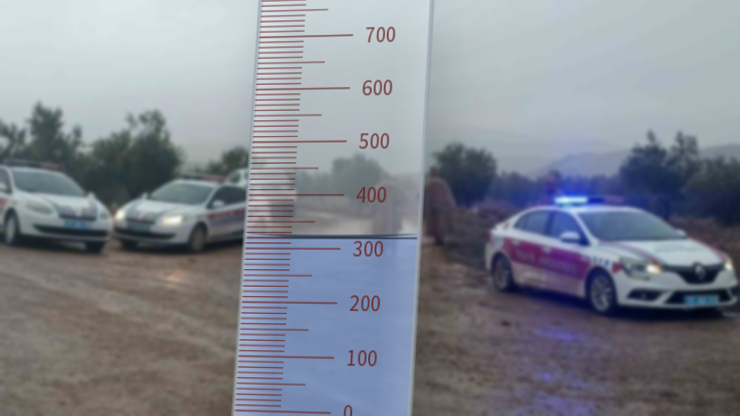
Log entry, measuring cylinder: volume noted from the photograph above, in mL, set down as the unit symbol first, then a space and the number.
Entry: mL 320
